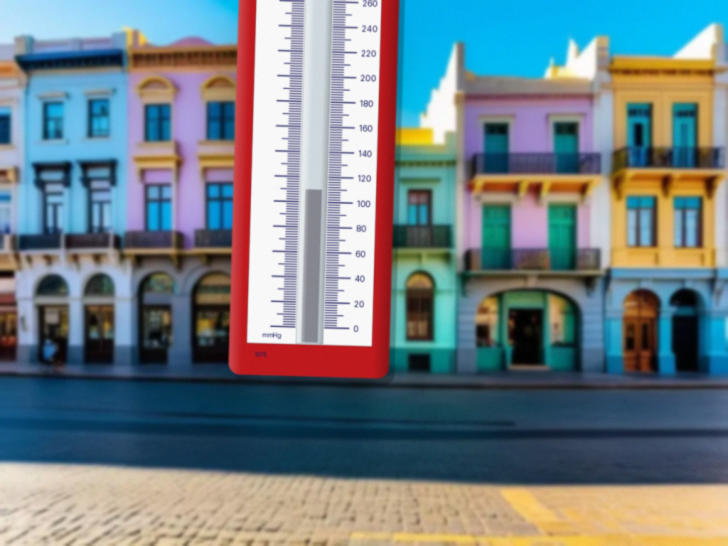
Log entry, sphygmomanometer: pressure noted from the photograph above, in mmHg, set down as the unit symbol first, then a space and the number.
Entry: mmHg 110
